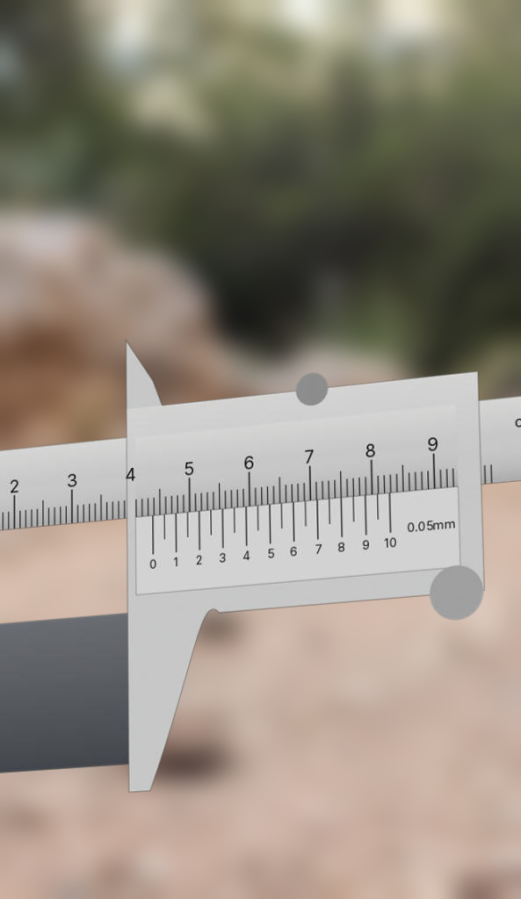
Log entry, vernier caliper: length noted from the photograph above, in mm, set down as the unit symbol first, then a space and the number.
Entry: mm 43.8
